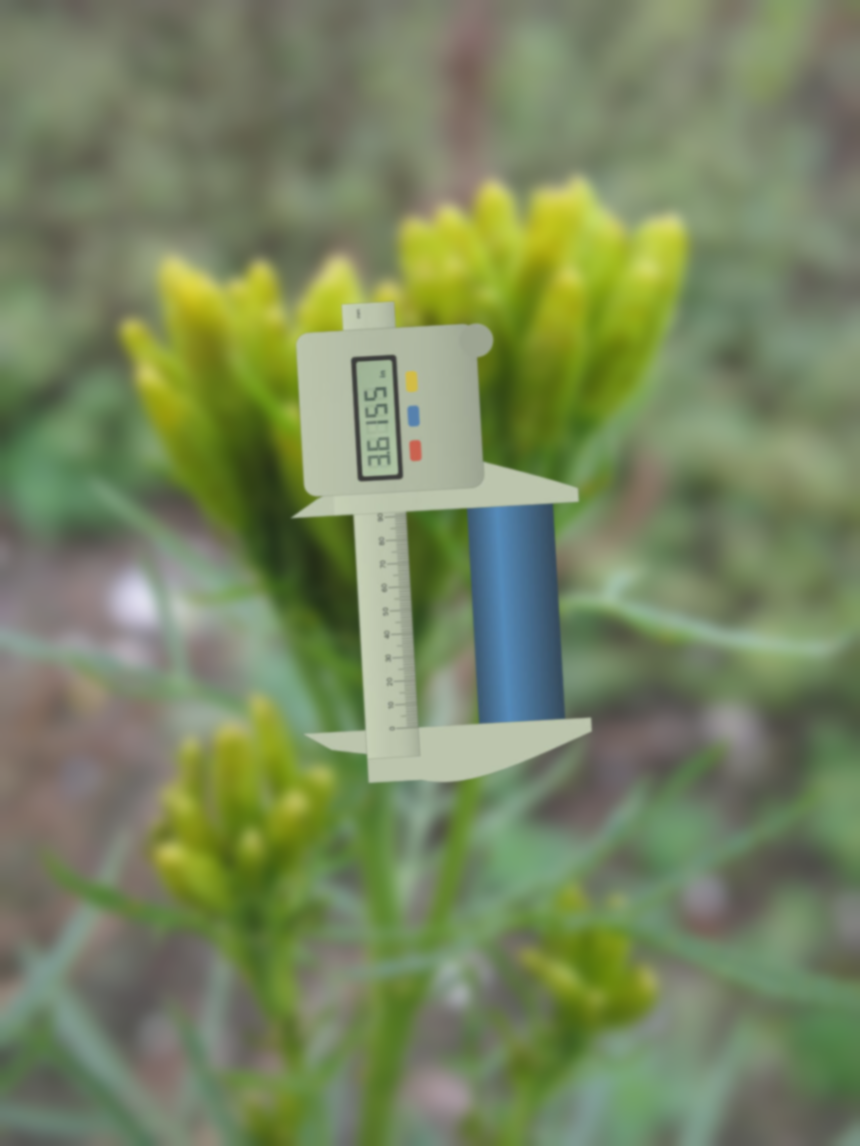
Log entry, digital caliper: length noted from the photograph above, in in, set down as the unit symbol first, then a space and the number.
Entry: in 3.6155
